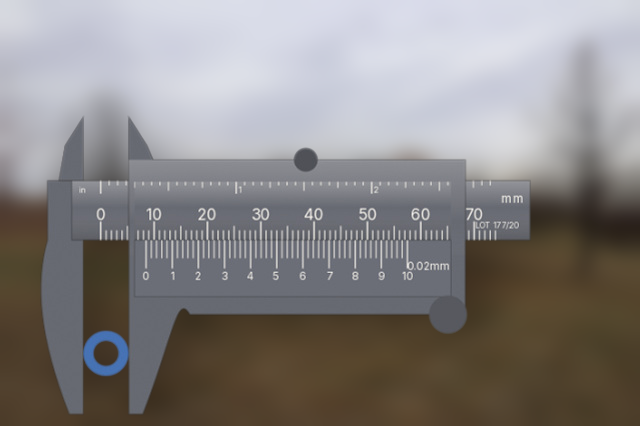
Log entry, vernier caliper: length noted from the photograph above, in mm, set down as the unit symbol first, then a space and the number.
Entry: mm 8.5
